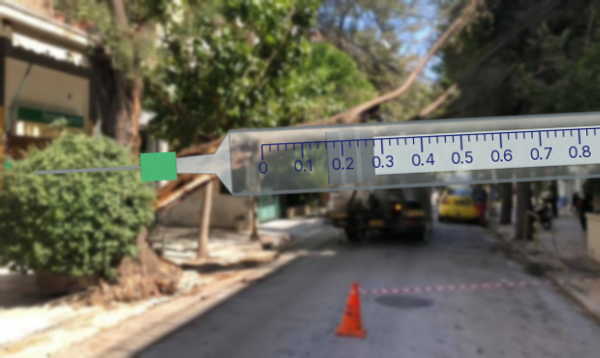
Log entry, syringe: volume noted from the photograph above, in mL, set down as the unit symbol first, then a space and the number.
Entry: mL 0.16
